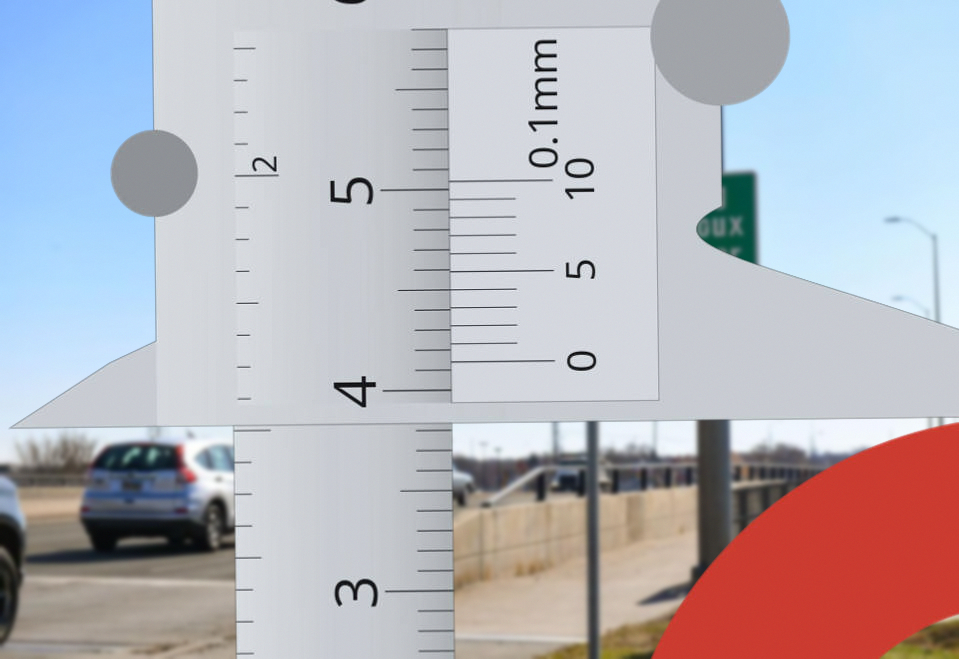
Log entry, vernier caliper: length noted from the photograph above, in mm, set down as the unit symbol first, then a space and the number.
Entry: mm 41.4
